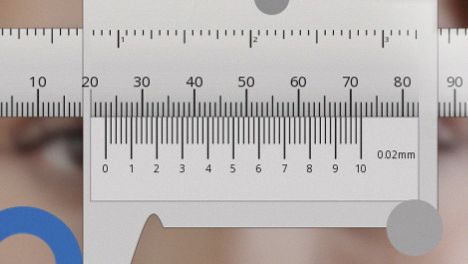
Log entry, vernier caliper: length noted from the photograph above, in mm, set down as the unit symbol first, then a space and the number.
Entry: mm 23.0
